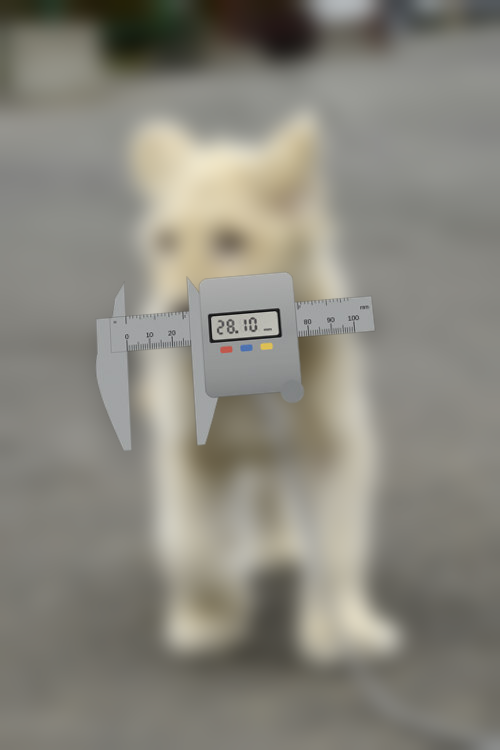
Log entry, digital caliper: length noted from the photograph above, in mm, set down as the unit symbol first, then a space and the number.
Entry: mm 28.10
